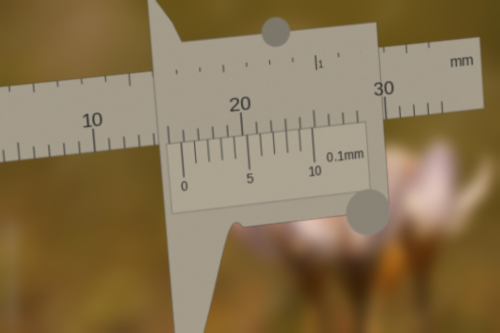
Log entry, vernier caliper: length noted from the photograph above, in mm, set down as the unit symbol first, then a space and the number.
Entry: mm 15.8
